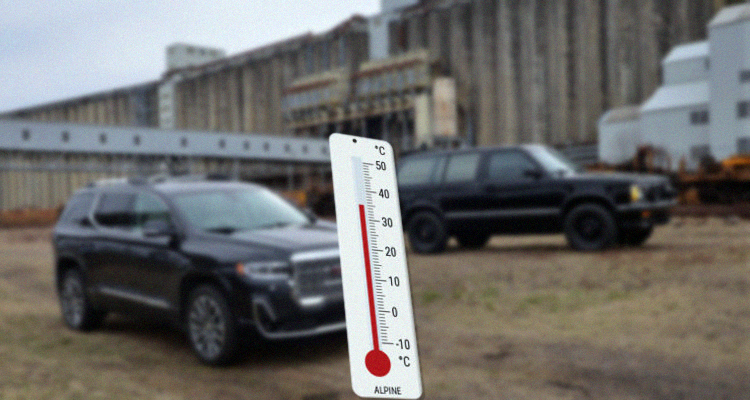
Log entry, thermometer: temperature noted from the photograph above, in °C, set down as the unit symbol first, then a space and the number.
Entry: °C 35
